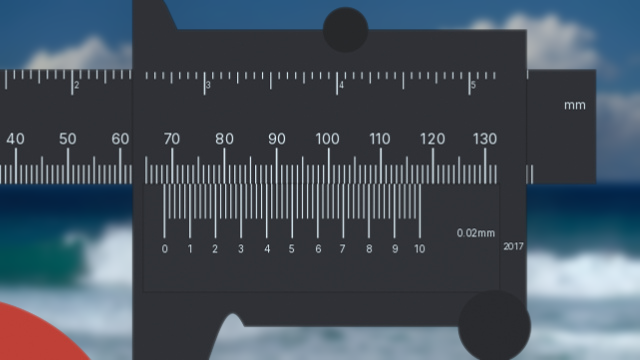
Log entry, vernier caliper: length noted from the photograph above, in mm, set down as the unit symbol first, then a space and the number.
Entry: mm 68.5
